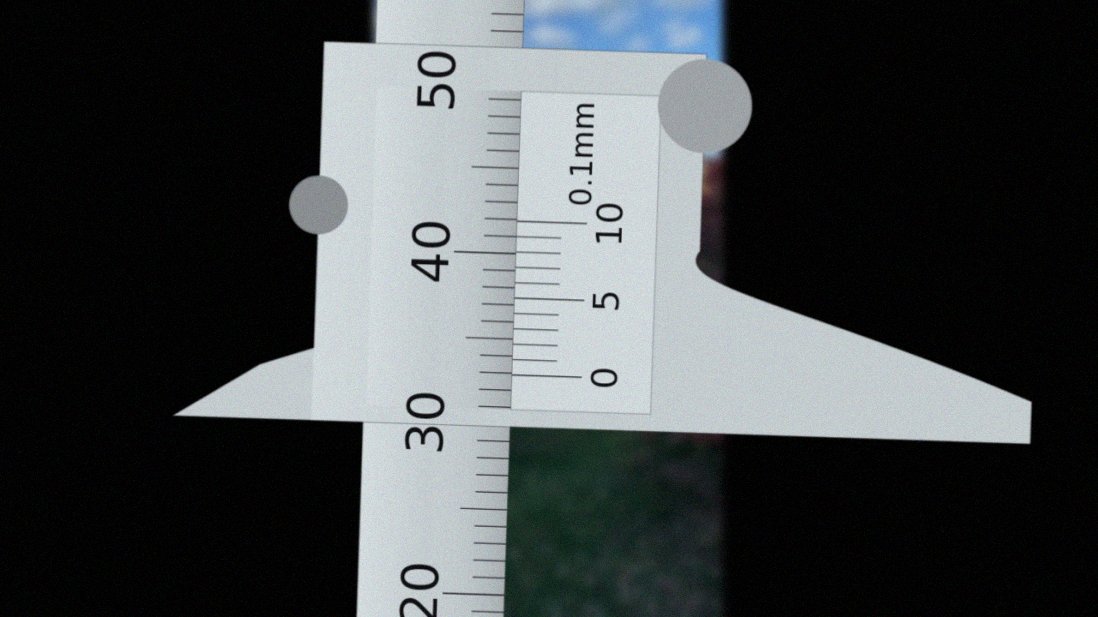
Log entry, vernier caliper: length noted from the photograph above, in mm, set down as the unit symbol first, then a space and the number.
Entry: mm 32.9
